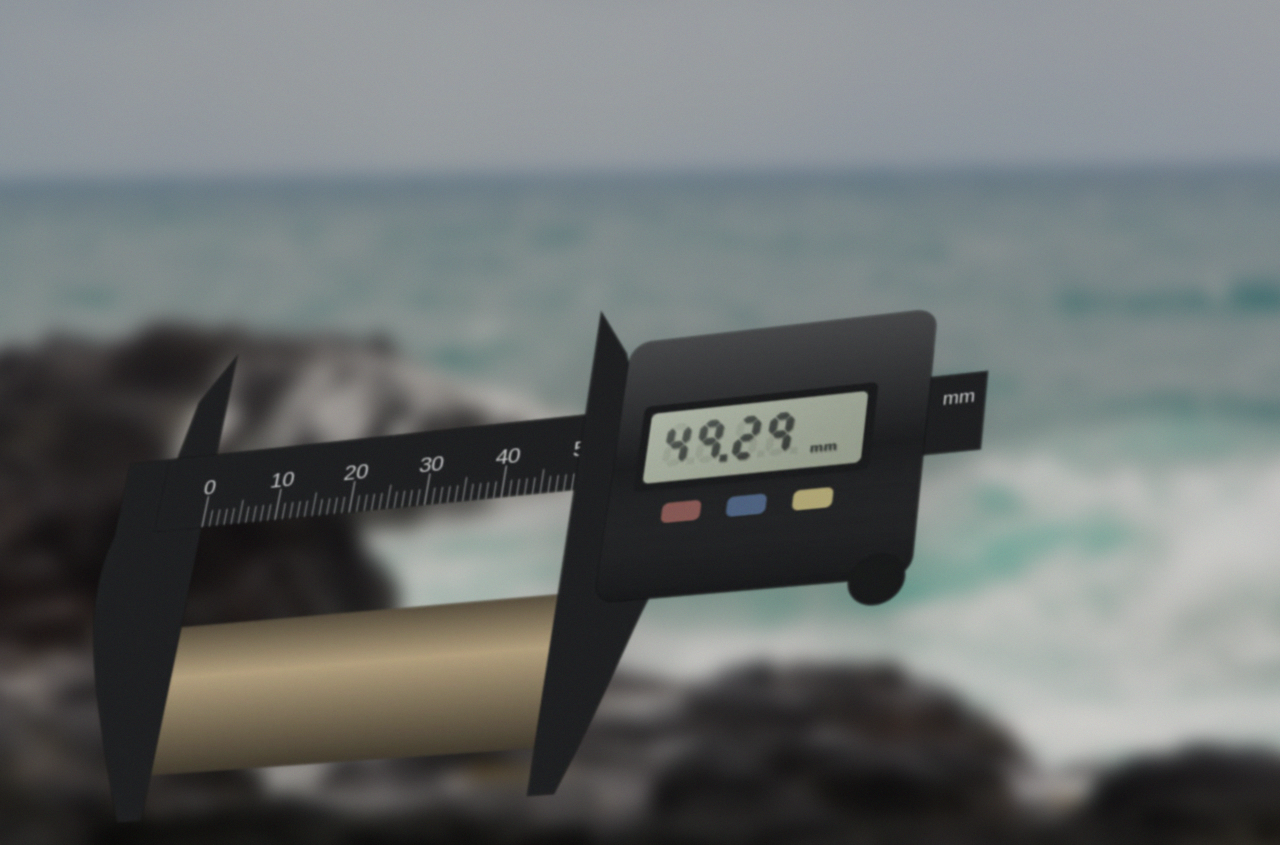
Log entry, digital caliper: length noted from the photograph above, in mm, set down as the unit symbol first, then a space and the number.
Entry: mm 49.29
